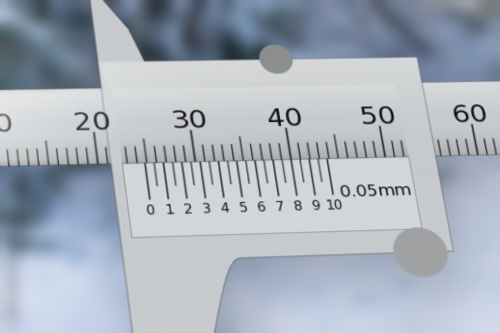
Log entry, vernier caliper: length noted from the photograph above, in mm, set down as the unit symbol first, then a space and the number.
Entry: mm 24.8
